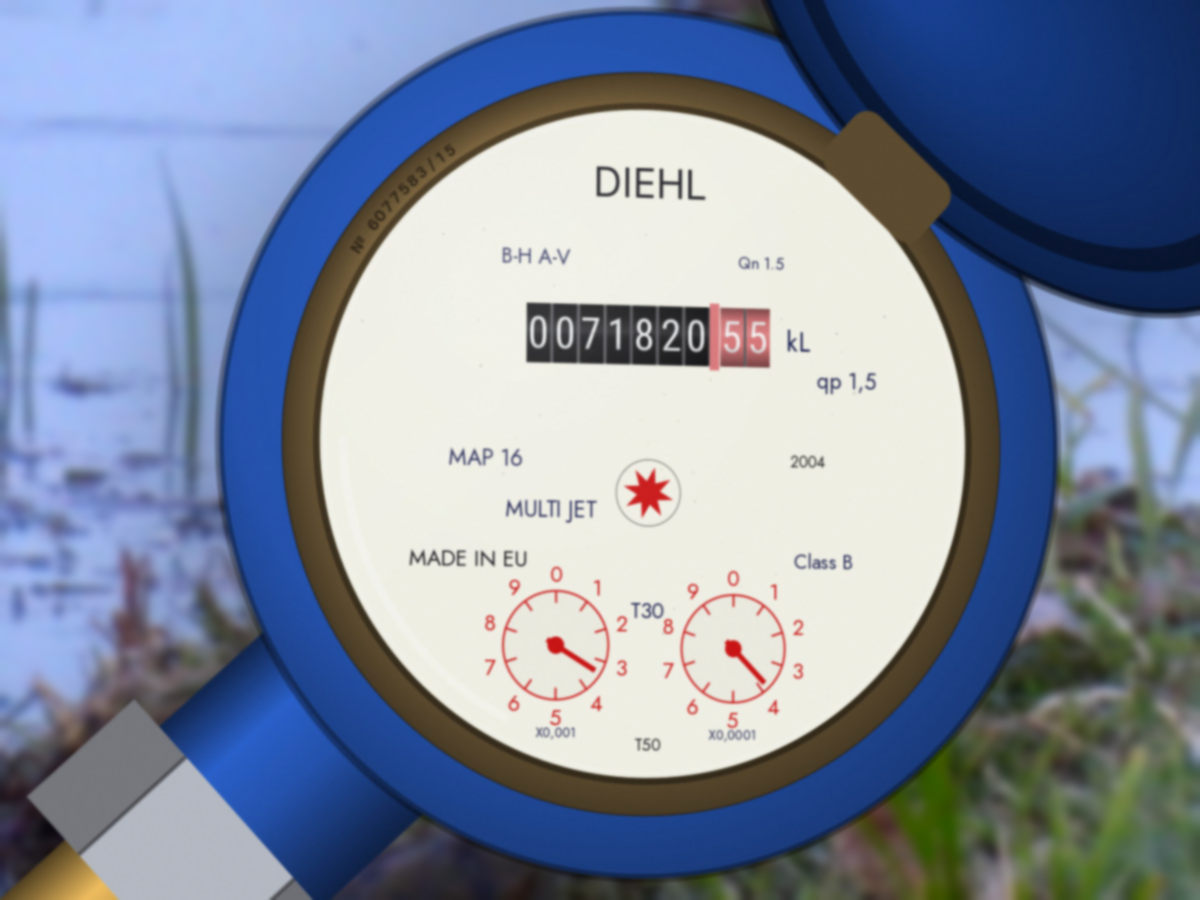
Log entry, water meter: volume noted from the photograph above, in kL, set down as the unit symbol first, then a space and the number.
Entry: kL 71820.5533
